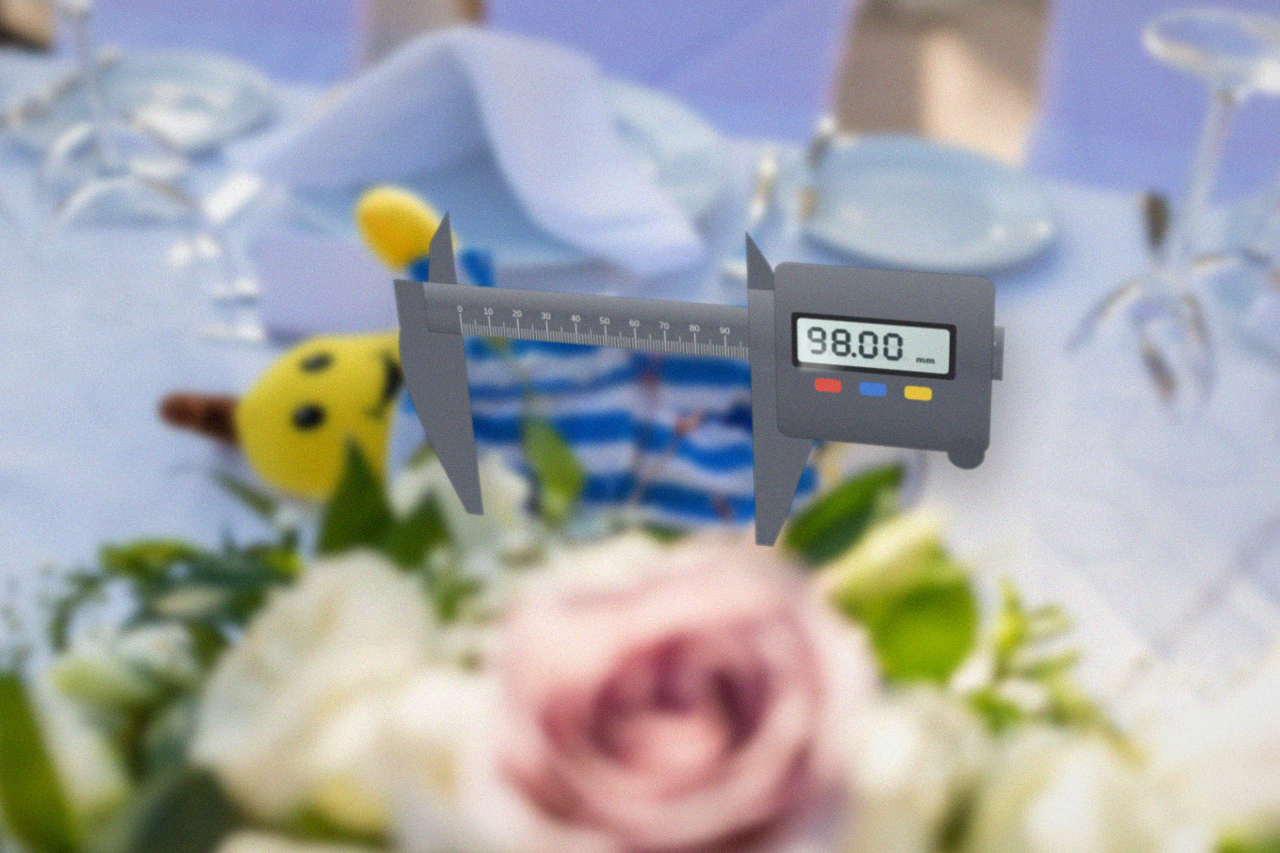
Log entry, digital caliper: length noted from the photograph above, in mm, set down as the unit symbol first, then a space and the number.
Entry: mm 98.00
